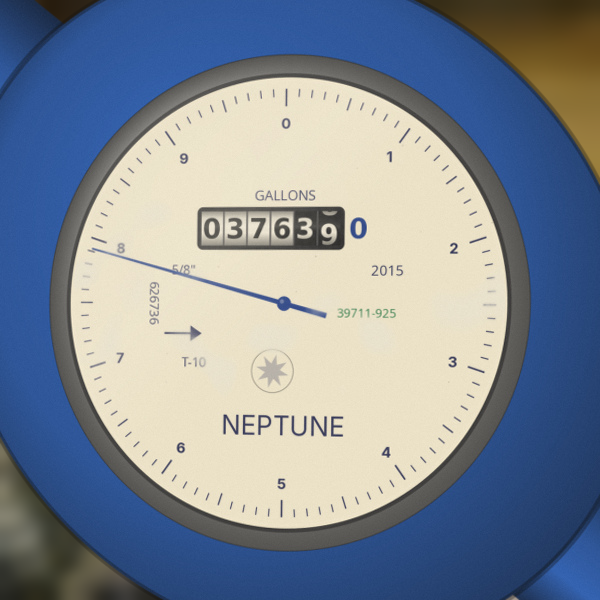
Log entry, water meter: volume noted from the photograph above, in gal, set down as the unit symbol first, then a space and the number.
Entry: gal 376387.9
